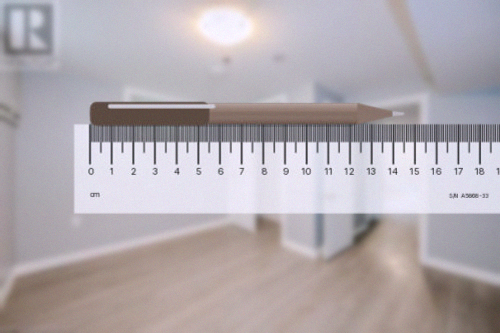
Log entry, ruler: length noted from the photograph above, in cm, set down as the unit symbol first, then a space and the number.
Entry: cm 14.5
